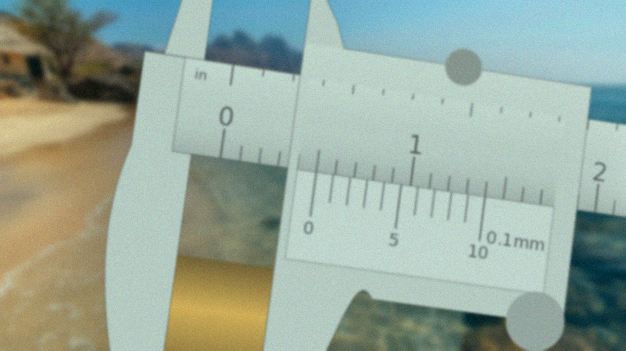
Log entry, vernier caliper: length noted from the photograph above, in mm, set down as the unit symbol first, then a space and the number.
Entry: mm 5.0
